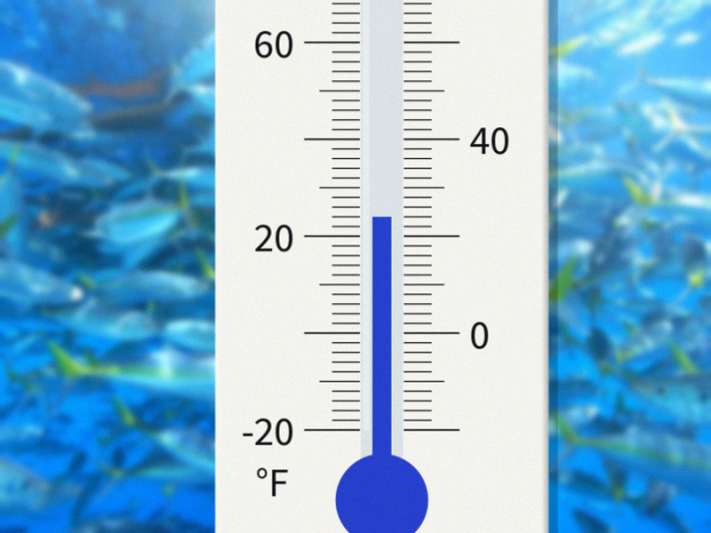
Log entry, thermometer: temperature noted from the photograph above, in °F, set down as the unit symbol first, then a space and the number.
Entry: °F 24
